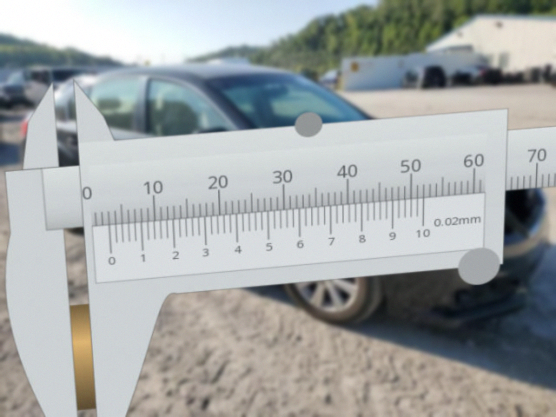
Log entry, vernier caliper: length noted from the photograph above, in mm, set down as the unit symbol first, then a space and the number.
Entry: mm 3.0
